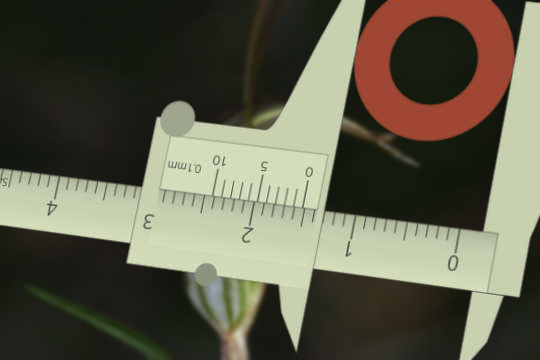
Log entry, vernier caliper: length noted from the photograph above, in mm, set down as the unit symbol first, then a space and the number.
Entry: mm 15.2
